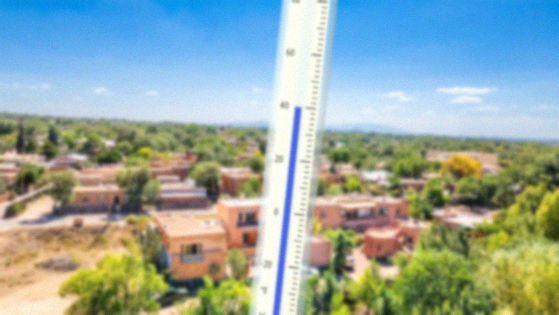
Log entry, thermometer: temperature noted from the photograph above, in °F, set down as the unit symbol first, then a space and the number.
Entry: °F 40
